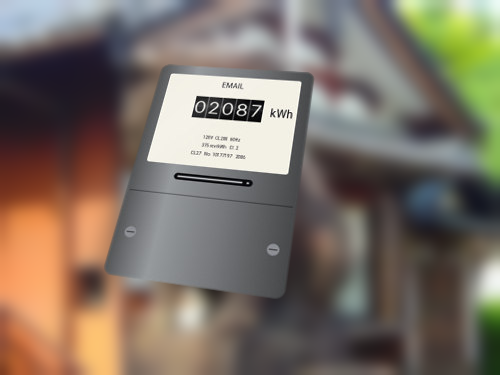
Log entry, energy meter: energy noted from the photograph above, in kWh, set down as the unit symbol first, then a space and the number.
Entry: kWh 2087
